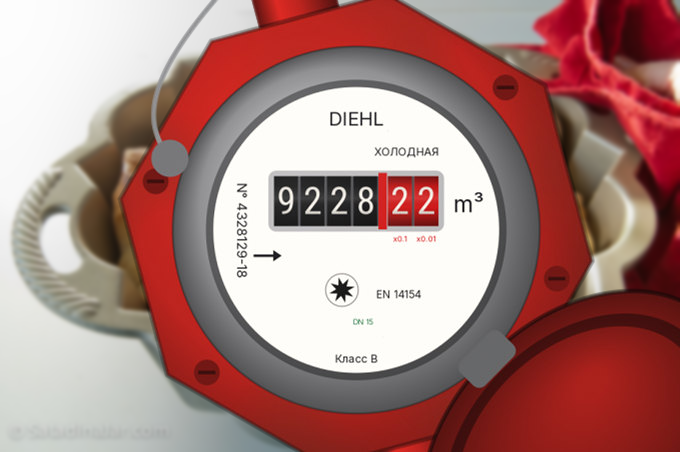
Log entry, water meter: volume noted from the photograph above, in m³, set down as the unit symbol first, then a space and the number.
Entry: m³ 9228.22
